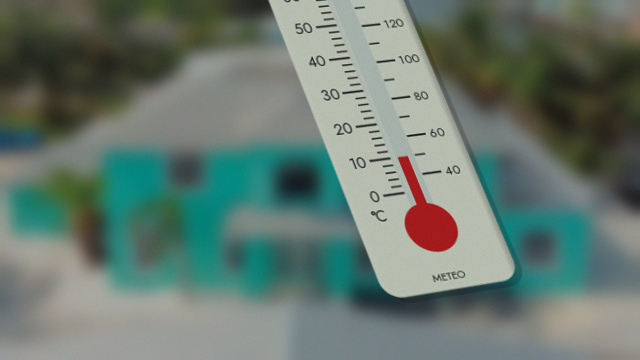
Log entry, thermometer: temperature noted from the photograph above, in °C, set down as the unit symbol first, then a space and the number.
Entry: °C 10
